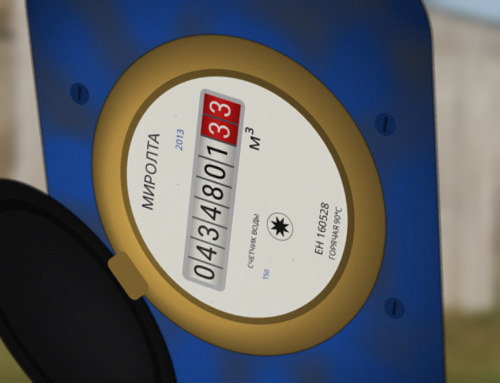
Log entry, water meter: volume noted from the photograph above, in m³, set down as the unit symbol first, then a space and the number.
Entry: m³ 434801.33
